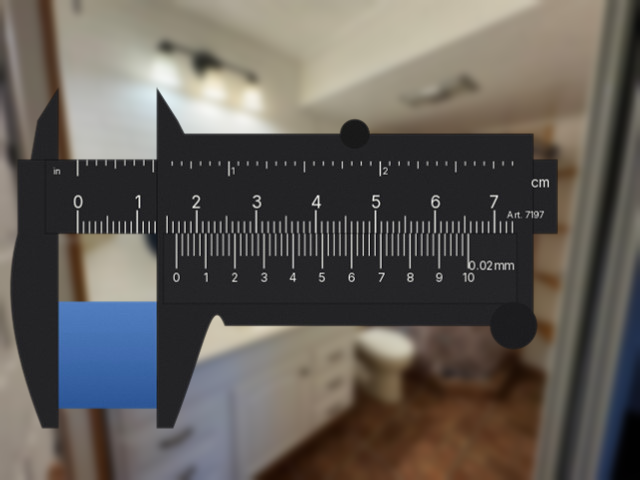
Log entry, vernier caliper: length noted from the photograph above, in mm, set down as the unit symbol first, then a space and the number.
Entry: mm 16.6
